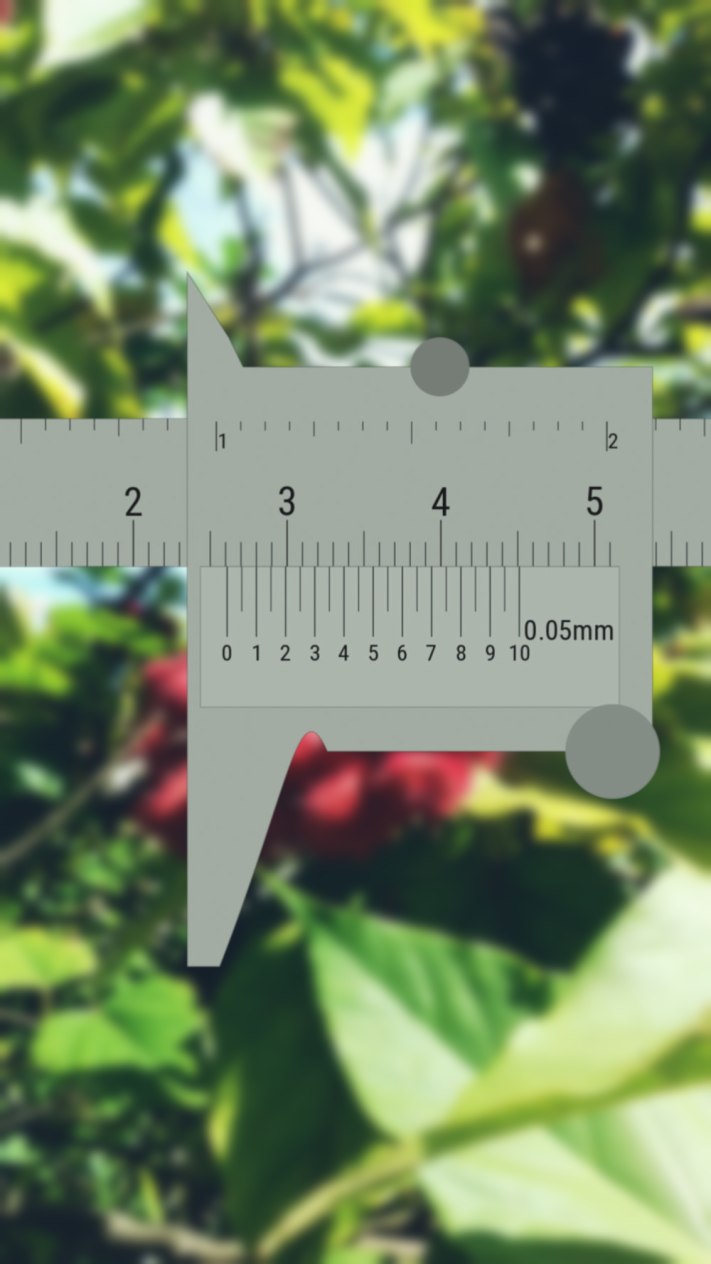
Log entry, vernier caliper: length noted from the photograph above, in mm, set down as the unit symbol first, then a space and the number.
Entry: mm 26.1
